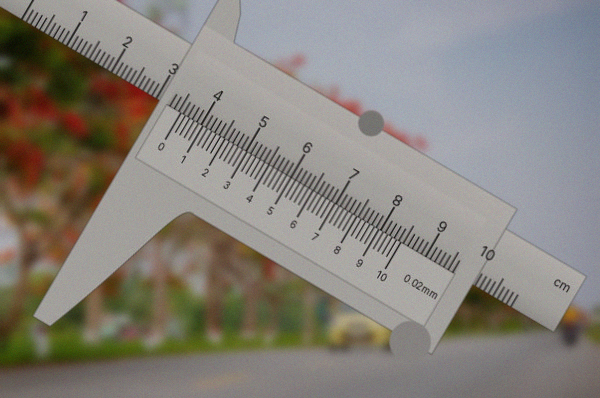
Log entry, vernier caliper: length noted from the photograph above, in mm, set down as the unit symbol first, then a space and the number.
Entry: mm 35.5
